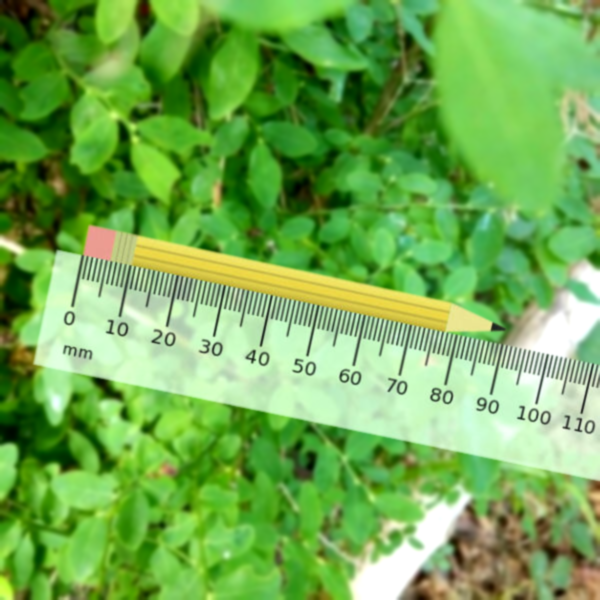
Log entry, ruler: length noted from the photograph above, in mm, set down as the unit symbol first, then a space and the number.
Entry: mm 90
